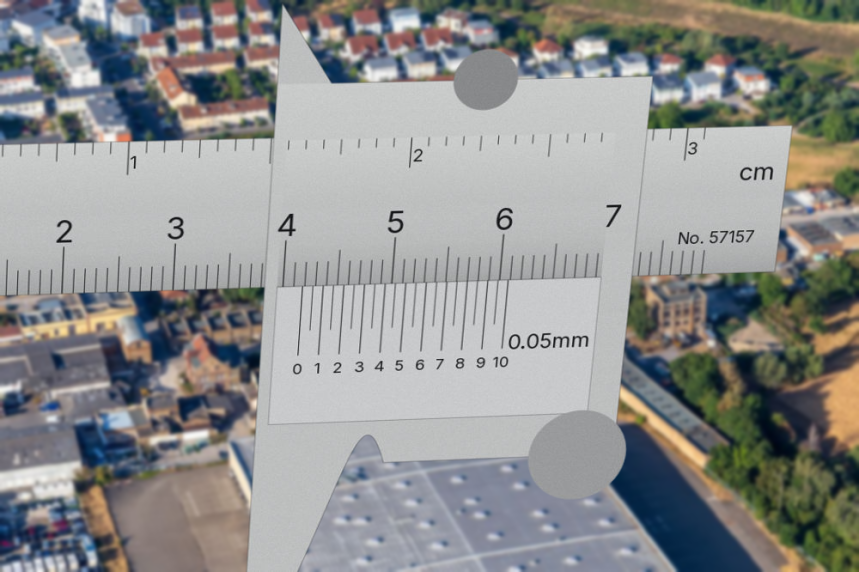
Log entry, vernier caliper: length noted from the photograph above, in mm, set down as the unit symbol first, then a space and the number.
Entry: mm 41.8
